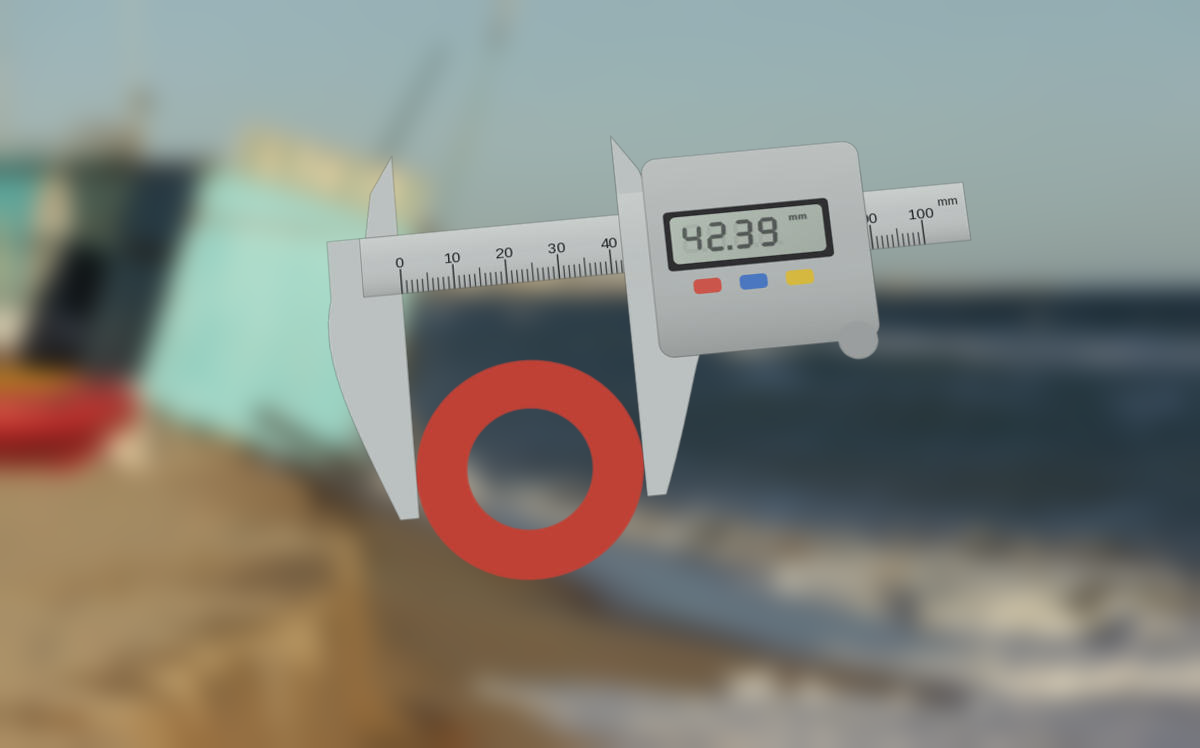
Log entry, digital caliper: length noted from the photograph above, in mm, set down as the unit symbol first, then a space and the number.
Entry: mm 42.39
